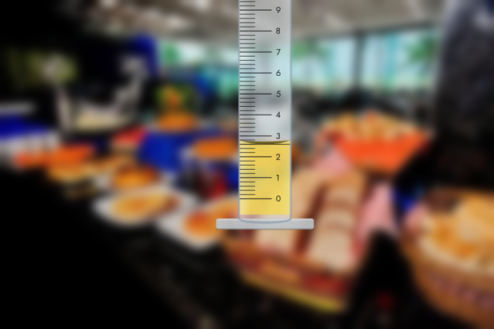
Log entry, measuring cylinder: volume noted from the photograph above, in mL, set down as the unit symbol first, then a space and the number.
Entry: mL 2.6
